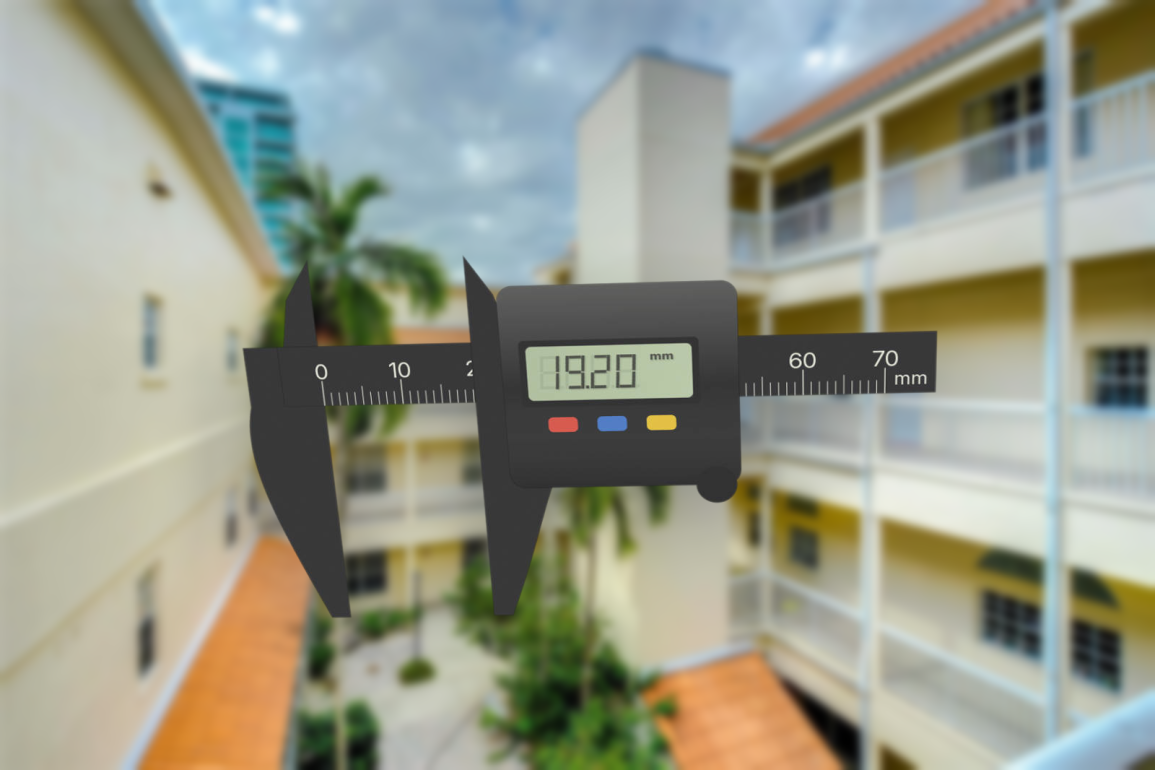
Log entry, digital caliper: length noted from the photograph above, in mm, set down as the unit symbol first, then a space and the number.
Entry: mm 19.20
